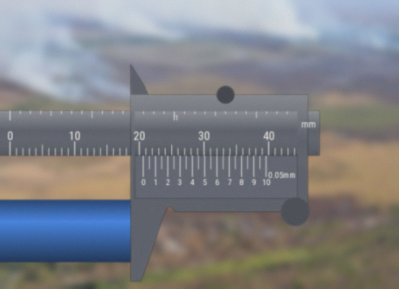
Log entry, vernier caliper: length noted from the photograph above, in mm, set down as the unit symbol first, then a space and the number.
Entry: mm 20.6
